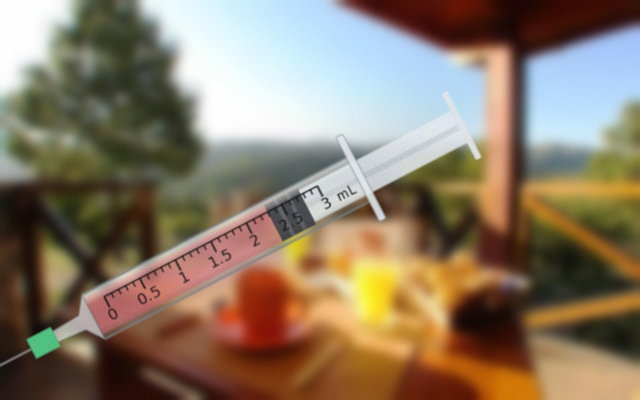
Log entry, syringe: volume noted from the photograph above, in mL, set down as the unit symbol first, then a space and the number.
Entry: mL 2.3
